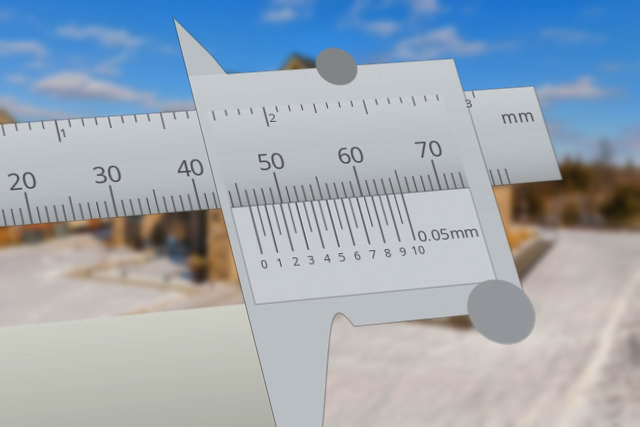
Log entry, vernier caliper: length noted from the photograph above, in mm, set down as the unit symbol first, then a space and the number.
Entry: mm 46.0
